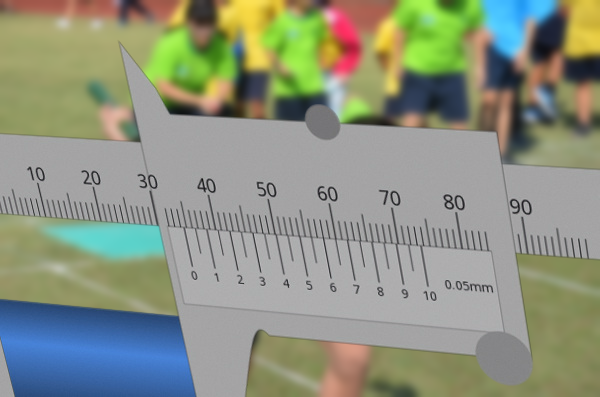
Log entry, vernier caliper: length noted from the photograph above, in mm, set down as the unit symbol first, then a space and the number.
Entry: mm 34.6
